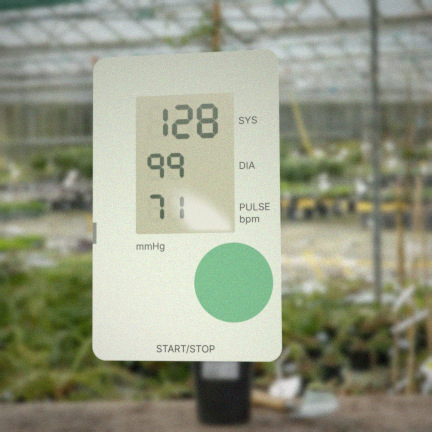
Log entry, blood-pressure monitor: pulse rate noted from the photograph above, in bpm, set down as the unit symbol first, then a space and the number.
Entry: bpm 71
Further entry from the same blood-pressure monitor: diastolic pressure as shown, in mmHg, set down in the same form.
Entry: mmHg 99
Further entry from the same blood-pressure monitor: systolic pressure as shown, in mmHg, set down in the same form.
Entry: mmHg 128
